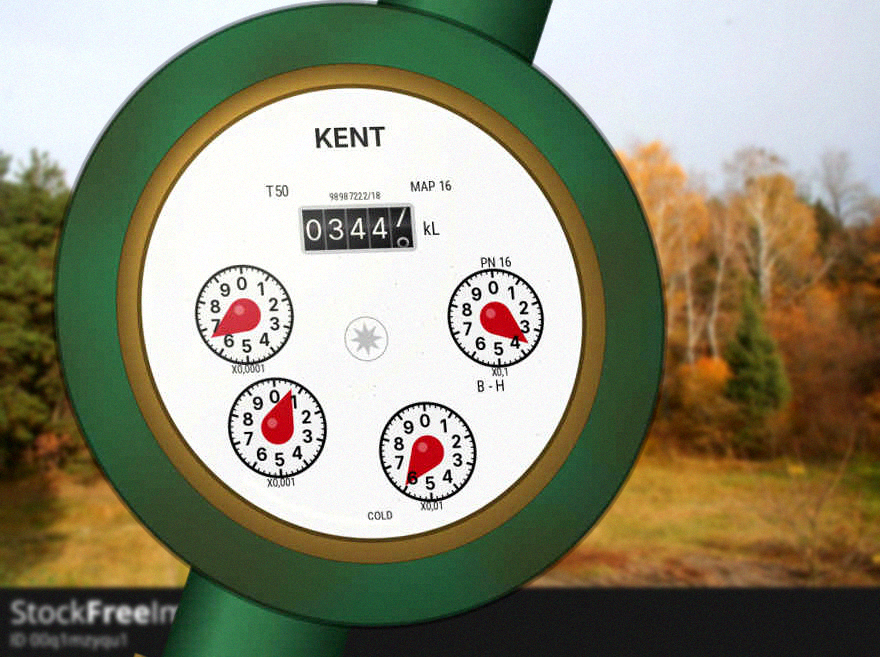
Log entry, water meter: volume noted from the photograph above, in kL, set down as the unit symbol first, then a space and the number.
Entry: kL 3447.3606
